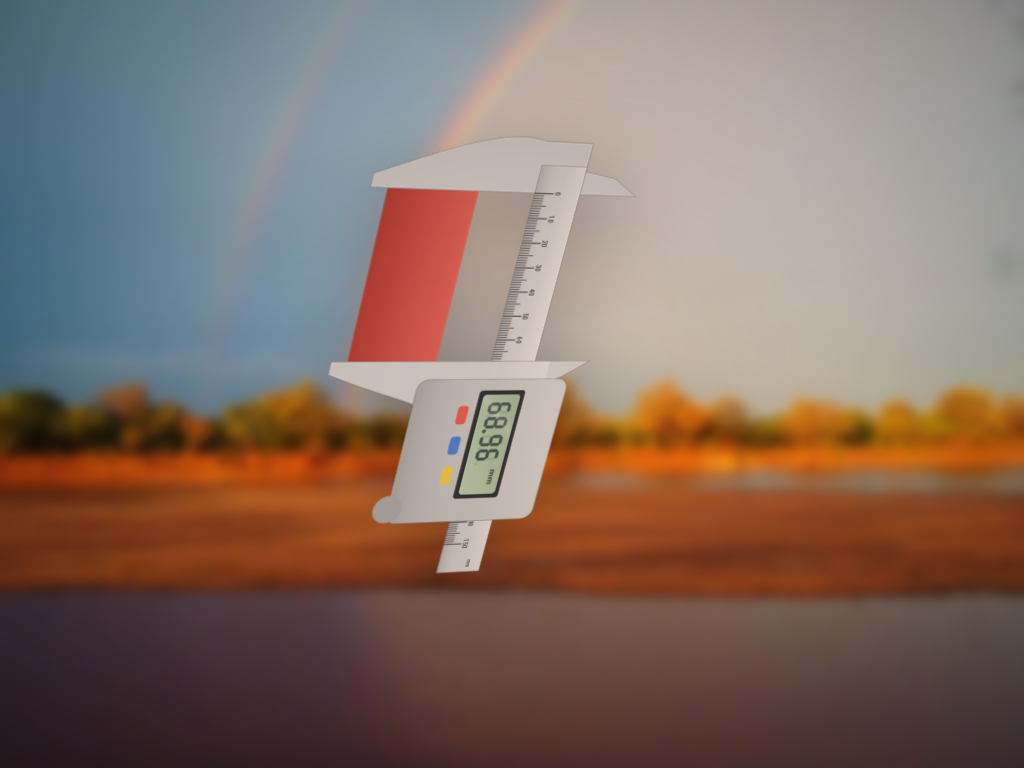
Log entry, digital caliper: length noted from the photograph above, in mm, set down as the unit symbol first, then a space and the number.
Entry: mm 68.96
